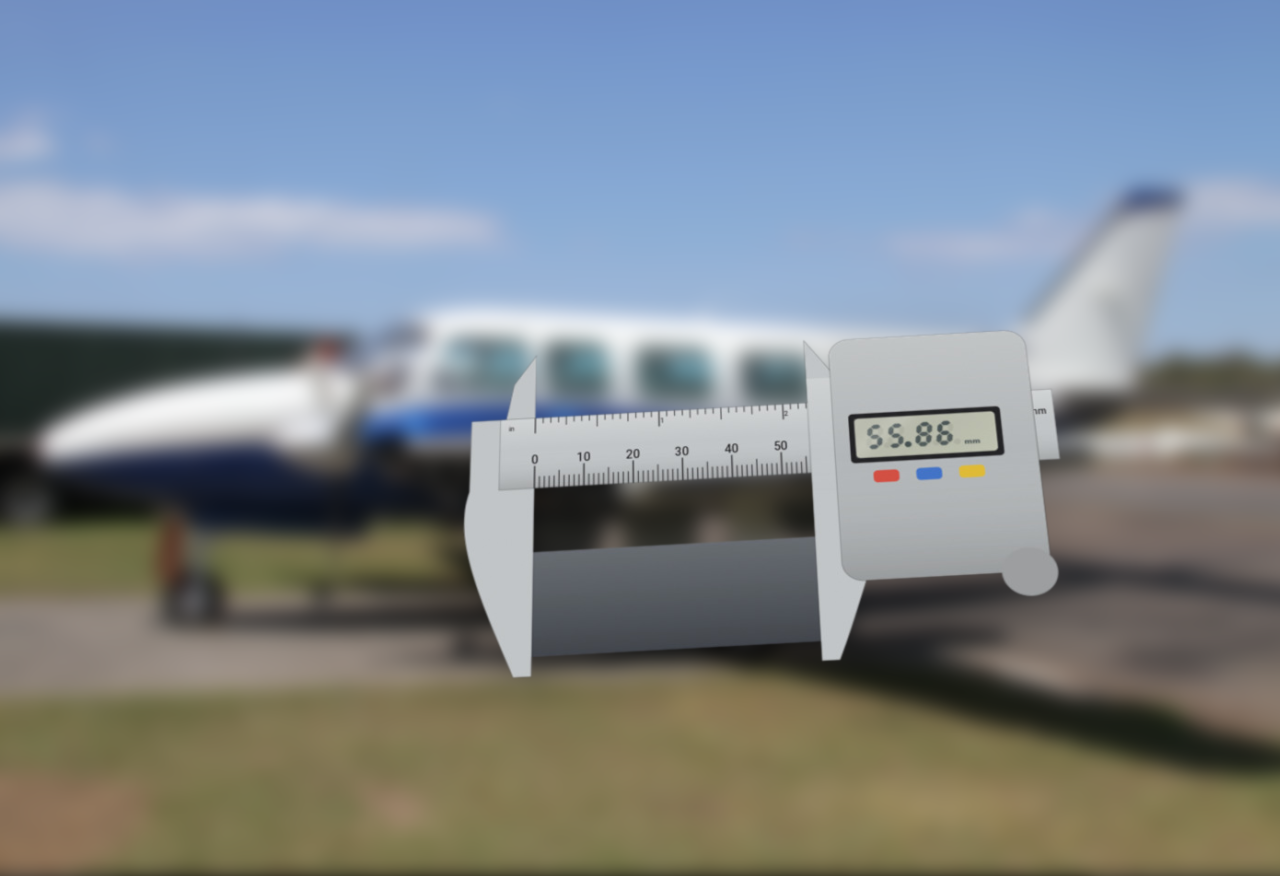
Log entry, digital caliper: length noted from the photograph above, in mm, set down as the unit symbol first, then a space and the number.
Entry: mm 55.86
